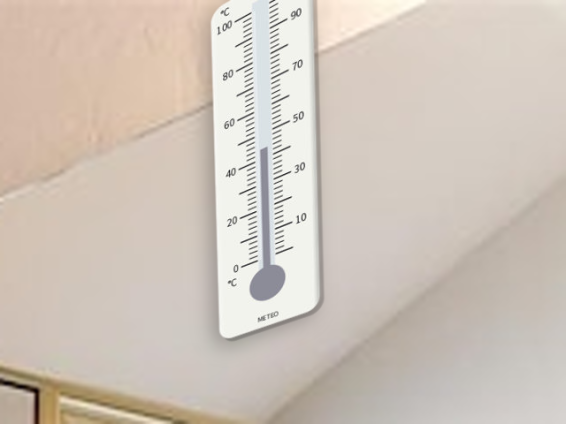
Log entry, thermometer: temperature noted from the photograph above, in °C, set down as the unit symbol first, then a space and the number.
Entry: °C 44
